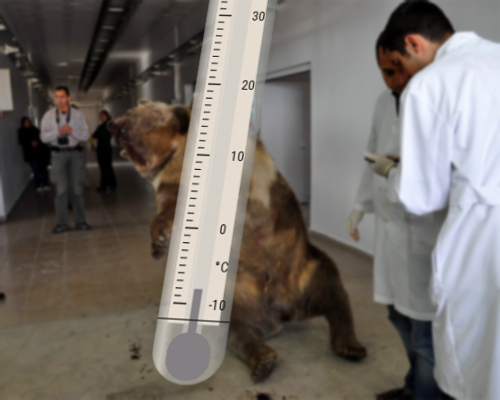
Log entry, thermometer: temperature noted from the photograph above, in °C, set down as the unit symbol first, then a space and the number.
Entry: °C -8
